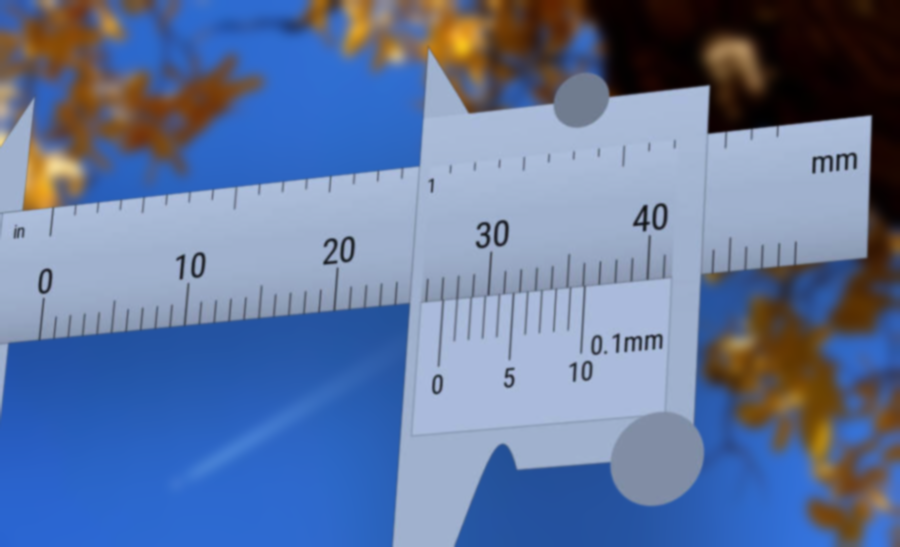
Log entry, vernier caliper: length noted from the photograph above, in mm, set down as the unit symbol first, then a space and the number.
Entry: mm 27.1
